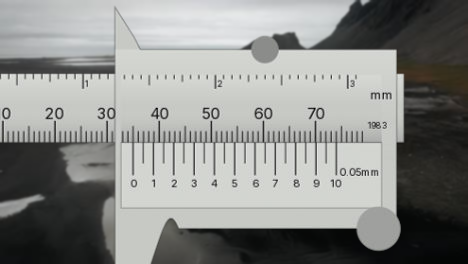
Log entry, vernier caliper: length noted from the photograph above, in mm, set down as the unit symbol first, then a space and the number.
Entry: mm 35.0
